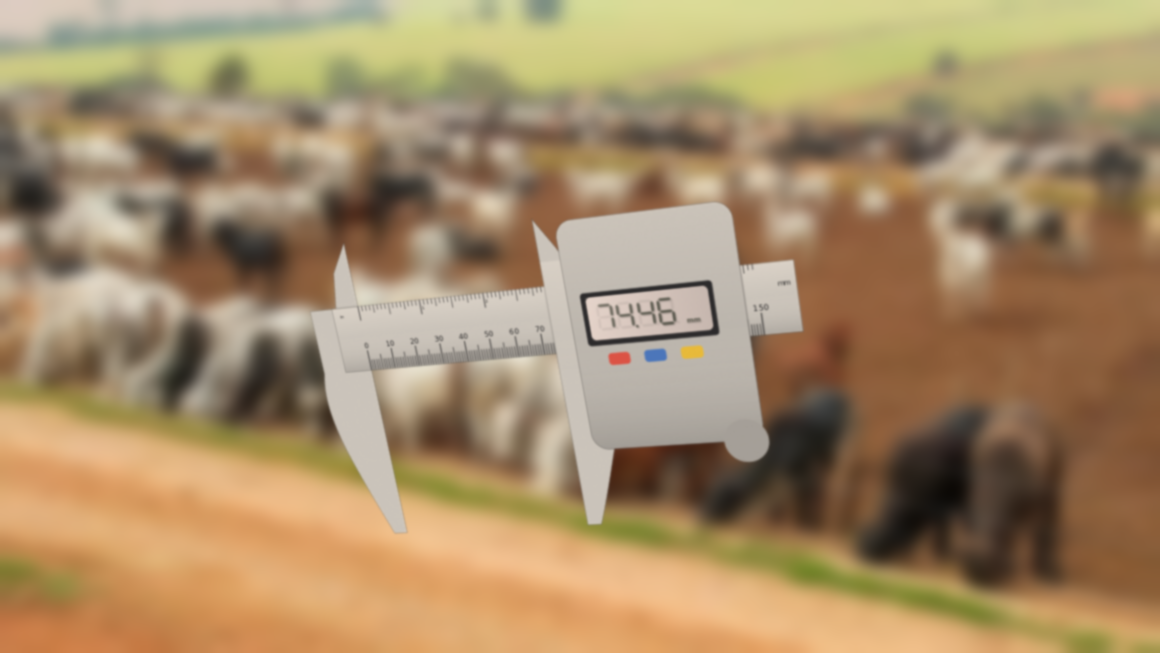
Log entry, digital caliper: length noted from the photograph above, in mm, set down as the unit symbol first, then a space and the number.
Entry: mm 74.46
